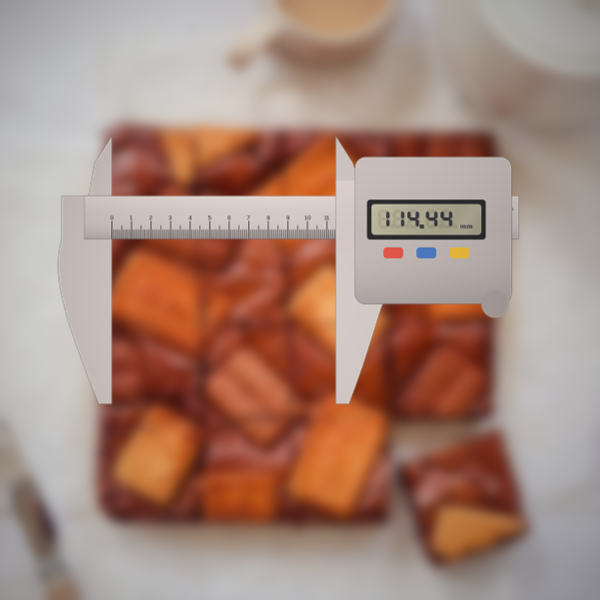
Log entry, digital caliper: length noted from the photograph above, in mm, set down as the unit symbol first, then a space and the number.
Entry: mm 114.44
